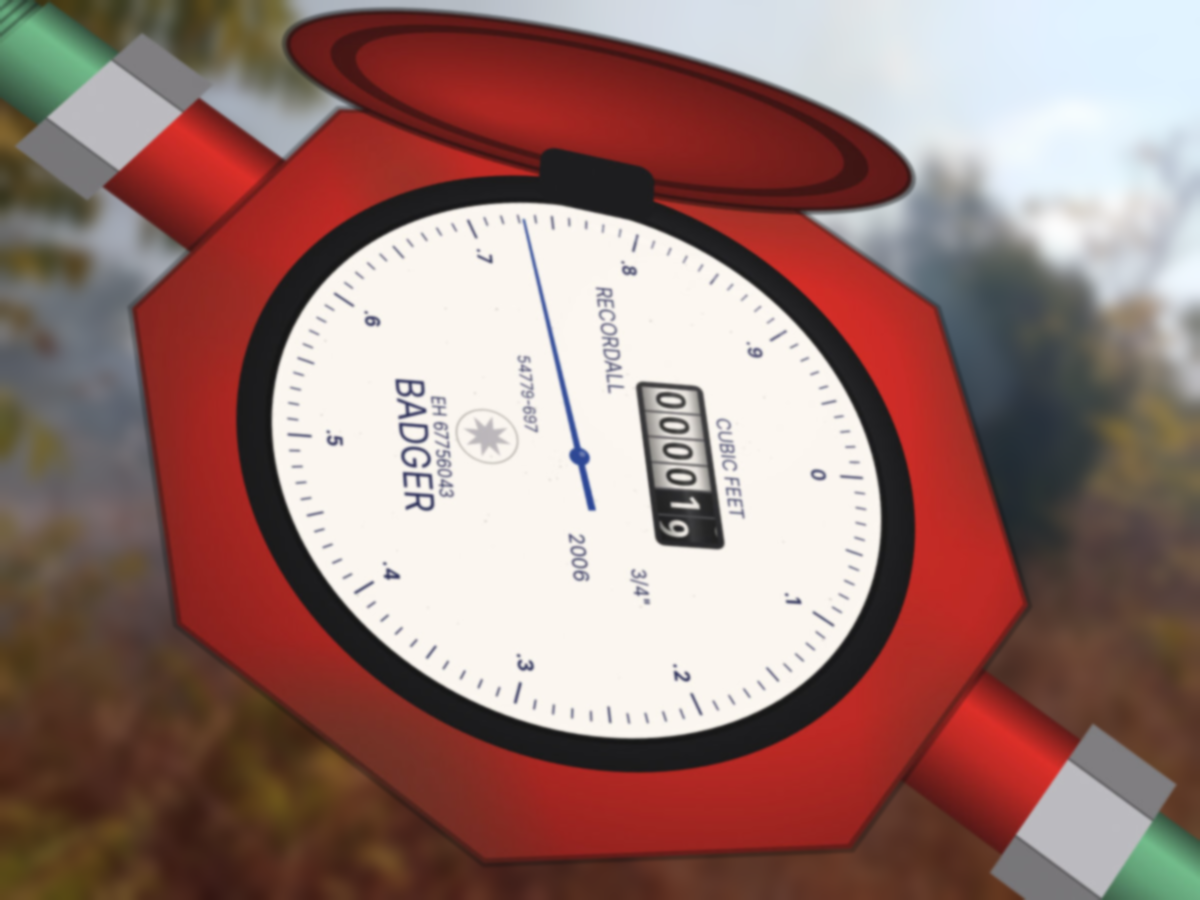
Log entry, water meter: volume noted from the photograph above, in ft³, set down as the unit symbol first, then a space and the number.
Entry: ft³ 18.73
